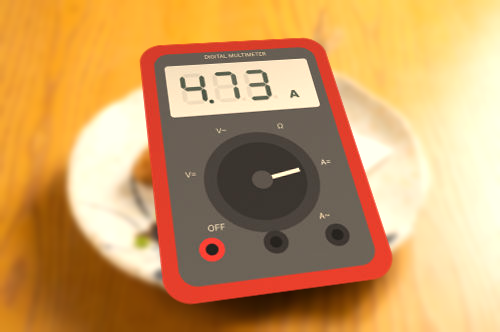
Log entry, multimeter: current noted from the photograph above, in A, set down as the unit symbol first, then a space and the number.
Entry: A 4.73
